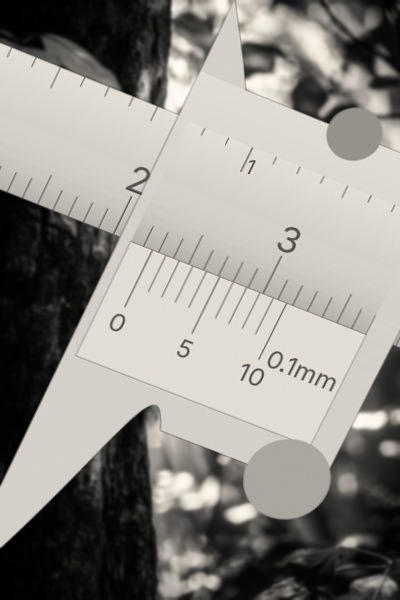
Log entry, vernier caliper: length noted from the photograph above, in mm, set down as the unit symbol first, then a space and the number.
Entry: mm 22.6
